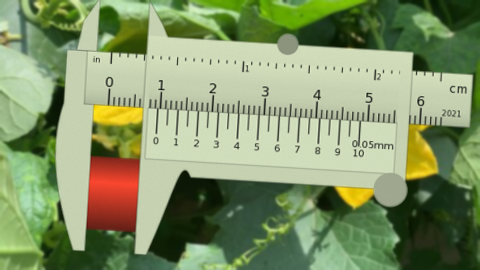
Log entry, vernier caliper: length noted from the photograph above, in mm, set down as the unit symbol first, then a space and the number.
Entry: mm 9.5
